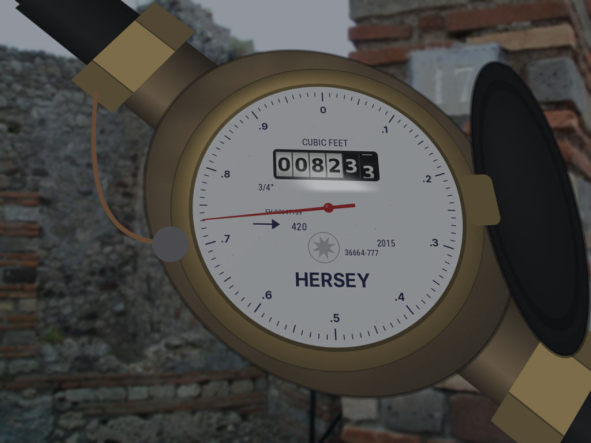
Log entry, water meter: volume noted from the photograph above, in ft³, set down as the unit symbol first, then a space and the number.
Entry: ft³ 8232.73
